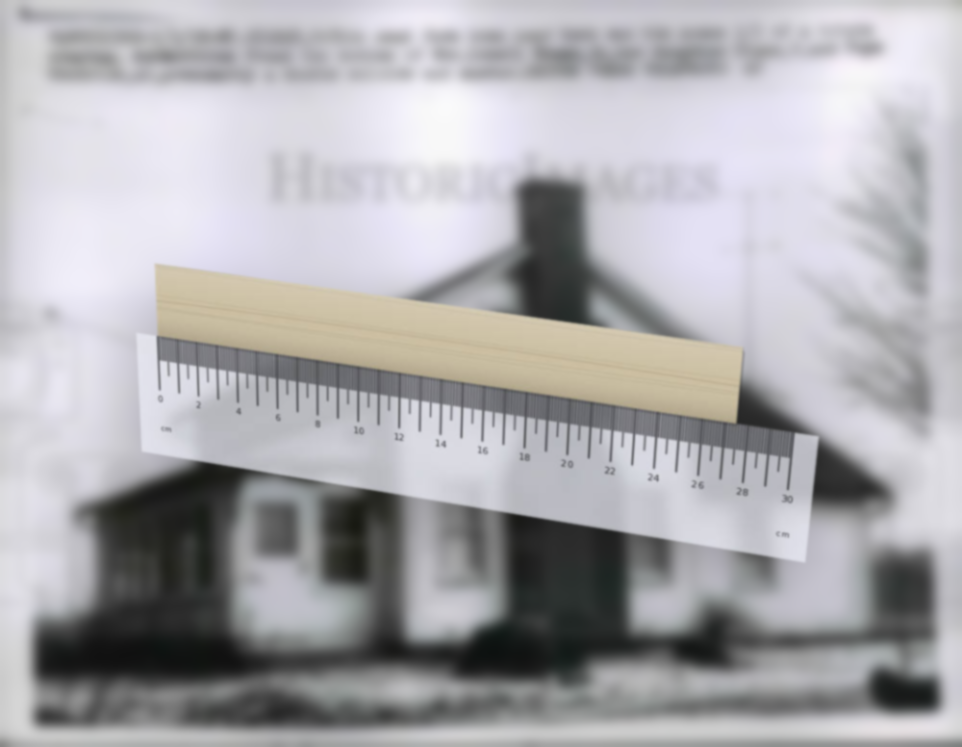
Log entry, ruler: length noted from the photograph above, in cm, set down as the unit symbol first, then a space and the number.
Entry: cm 27.5
